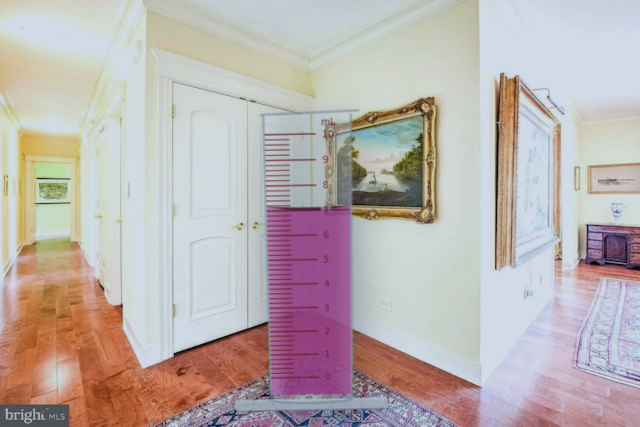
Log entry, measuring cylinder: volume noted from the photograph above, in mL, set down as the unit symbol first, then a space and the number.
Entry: mL 7
